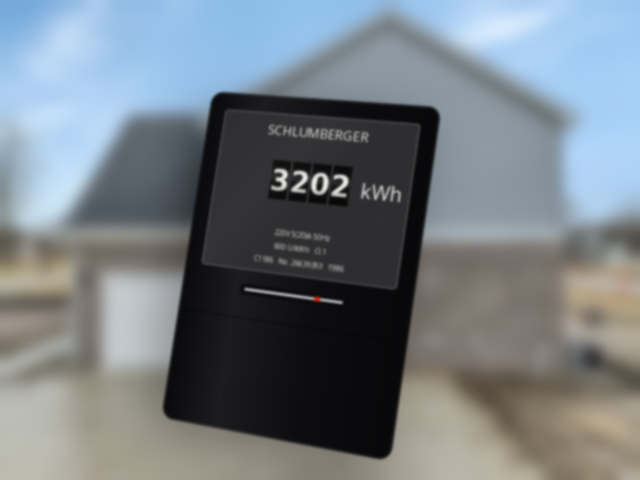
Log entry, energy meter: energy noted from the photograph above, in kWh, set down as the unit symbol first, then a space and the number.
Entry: kWh 3202
